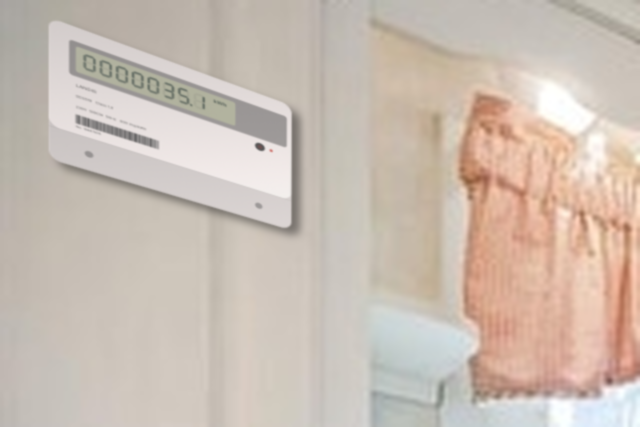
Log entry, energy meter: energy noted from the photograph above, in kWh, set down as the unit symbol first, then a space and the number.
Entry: kWh 35.1
